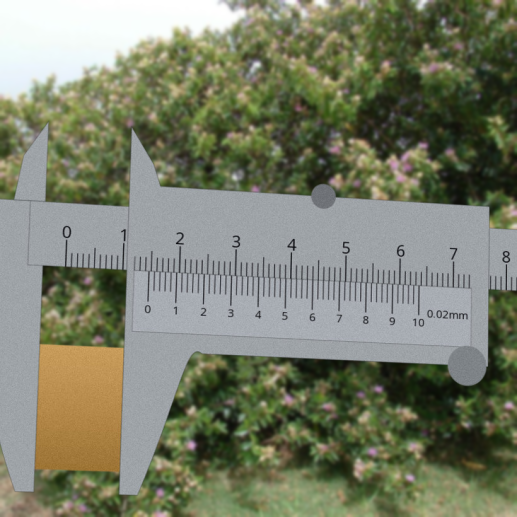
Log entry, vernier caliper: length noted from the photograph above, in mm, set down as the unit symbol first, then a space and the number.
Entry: mm 14.6
